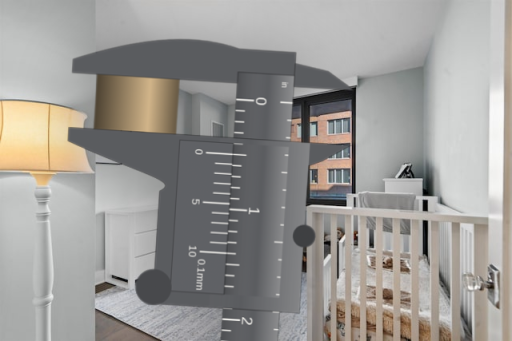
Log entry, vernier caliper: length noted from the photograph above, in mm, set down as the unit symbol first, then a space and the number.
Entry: mm 5.0
